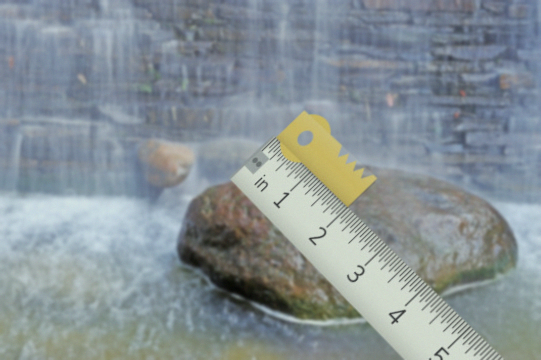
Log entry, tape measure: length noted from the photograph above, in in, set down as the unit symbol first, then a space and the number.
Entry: in 2
